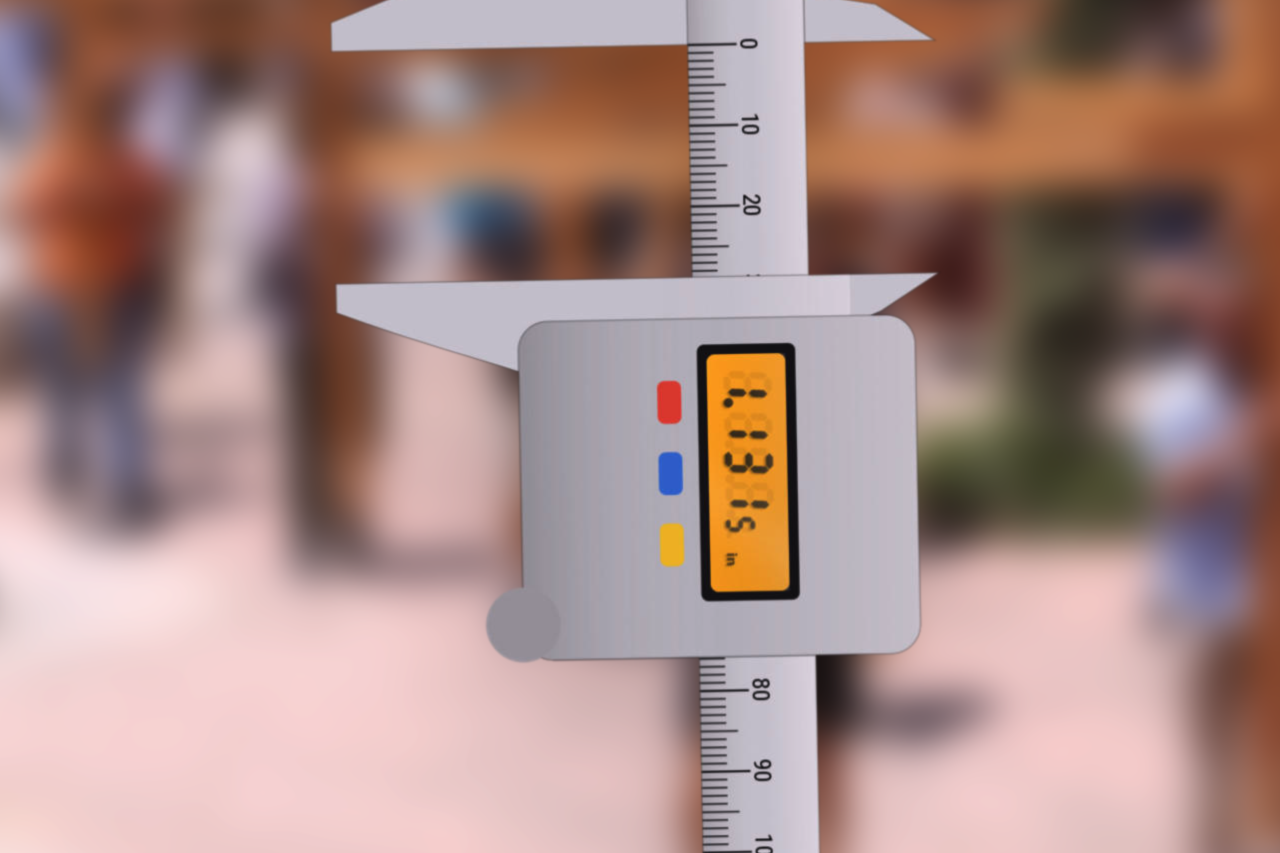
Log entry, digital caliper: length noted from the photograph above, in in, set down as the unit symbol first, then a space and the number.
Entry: in 1.1315
